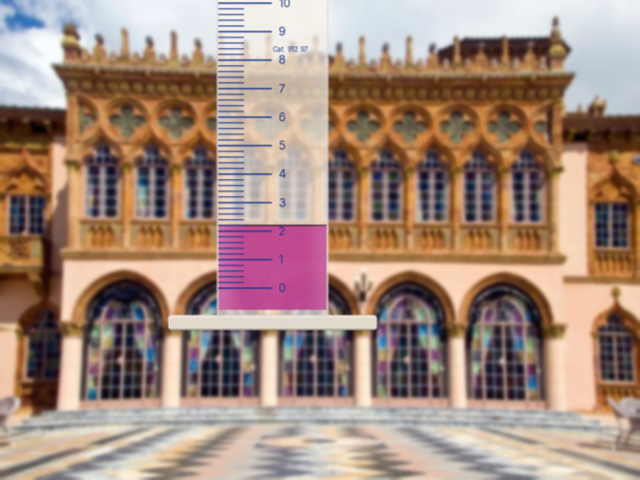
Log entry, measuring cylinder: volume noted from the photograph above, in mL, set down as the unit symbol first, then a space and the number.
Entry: mL 2.2
